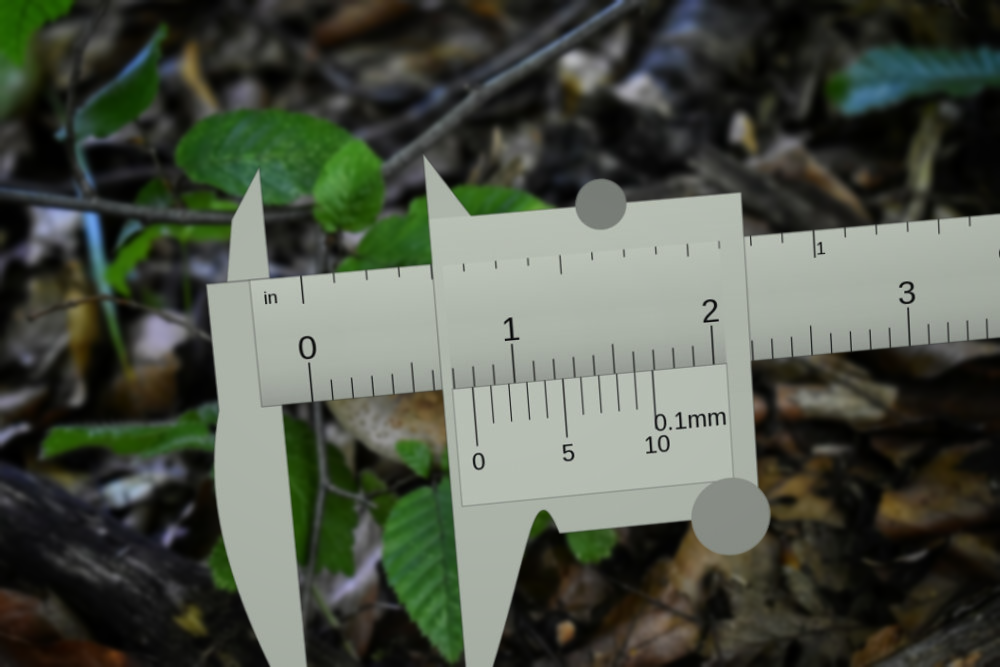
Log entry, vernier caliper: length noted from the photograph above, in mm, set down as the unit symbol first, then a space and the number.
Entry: mm 7.9
